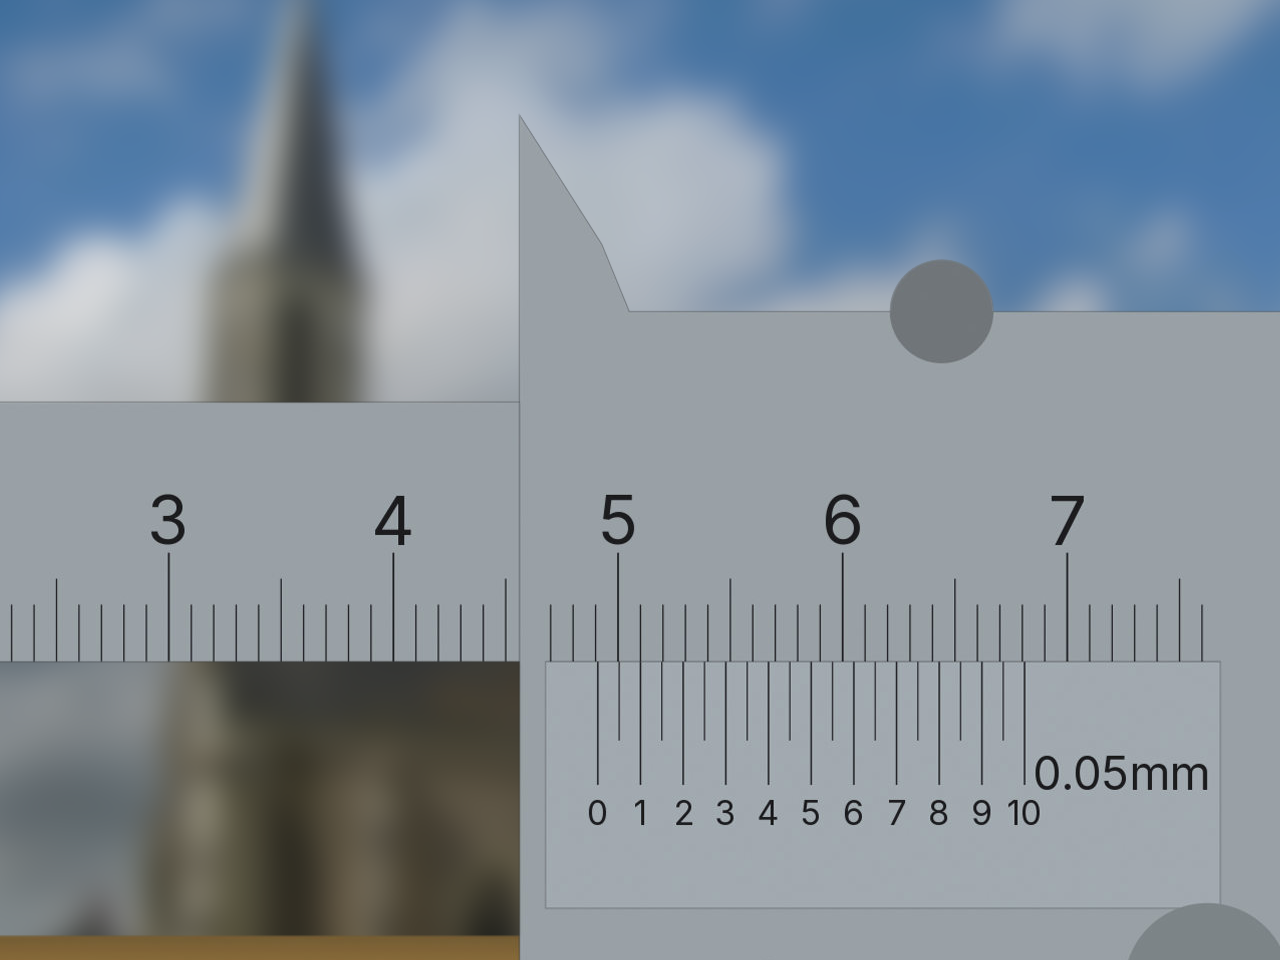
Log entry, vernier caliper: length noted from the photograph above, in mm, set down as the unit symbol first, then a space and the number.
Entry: mm 49.1
